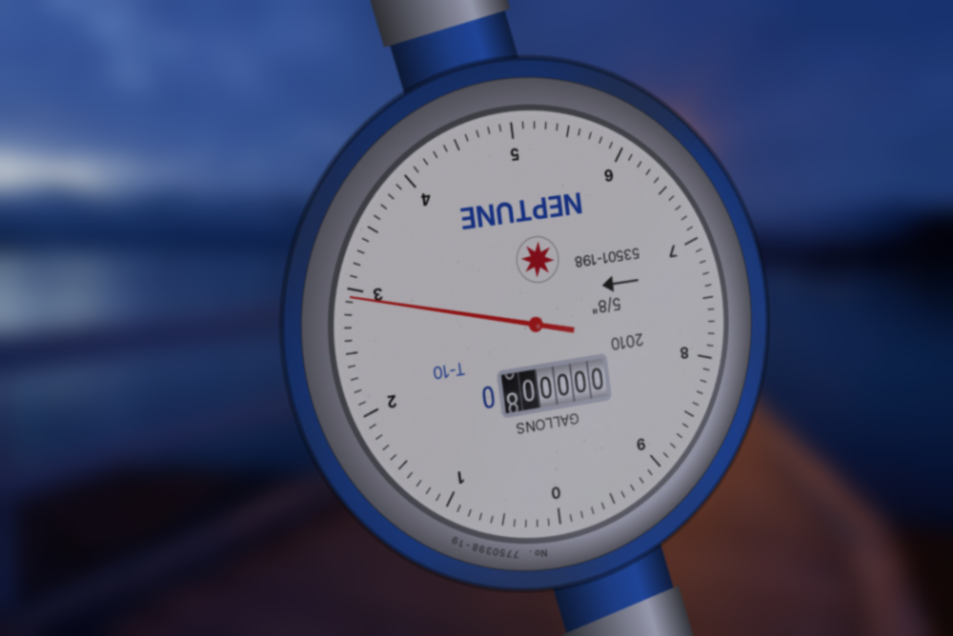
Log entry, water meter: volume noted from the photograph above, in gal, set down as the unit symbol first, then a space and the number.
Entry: gal 82.9
